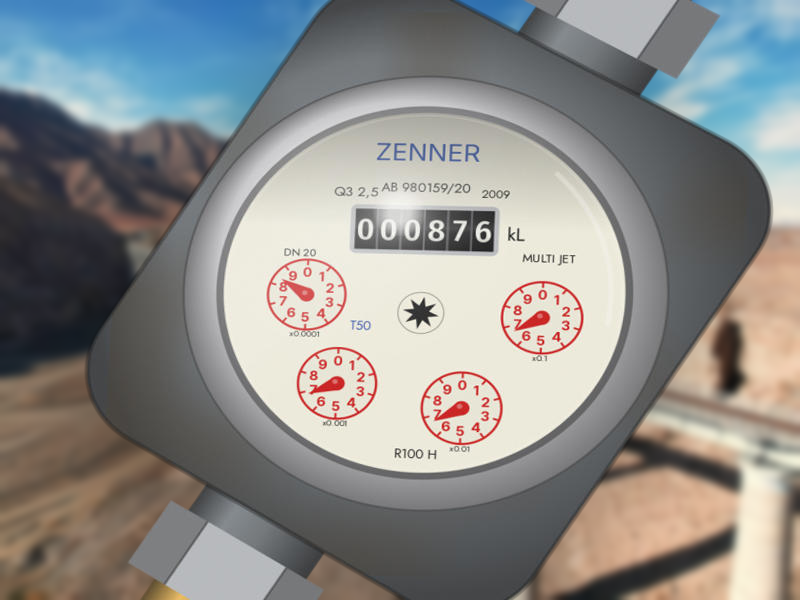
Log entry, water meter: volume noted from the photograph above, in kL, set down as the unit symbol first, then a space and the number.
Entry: kL 876.6668
